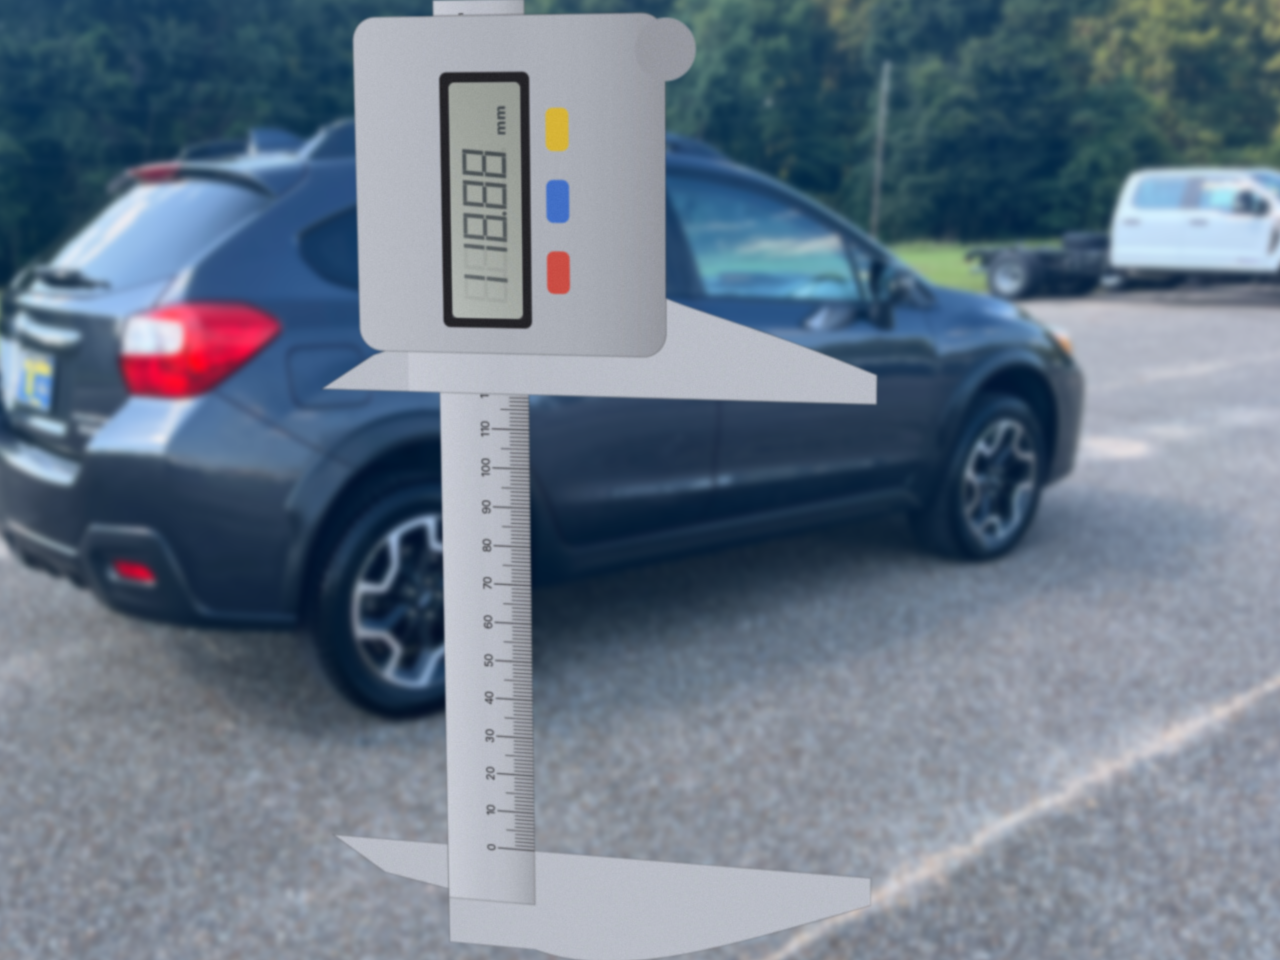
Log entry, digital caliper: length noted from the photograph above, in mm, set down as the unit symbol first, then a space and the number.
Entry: mm 118.88
